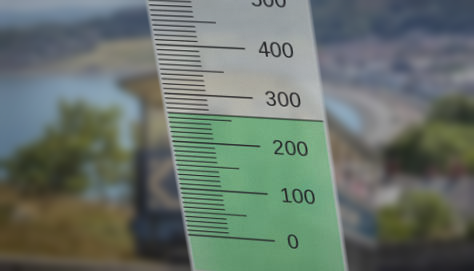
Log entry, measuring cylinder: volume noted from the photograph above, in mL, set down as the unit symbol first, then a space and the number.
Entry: mL 260
